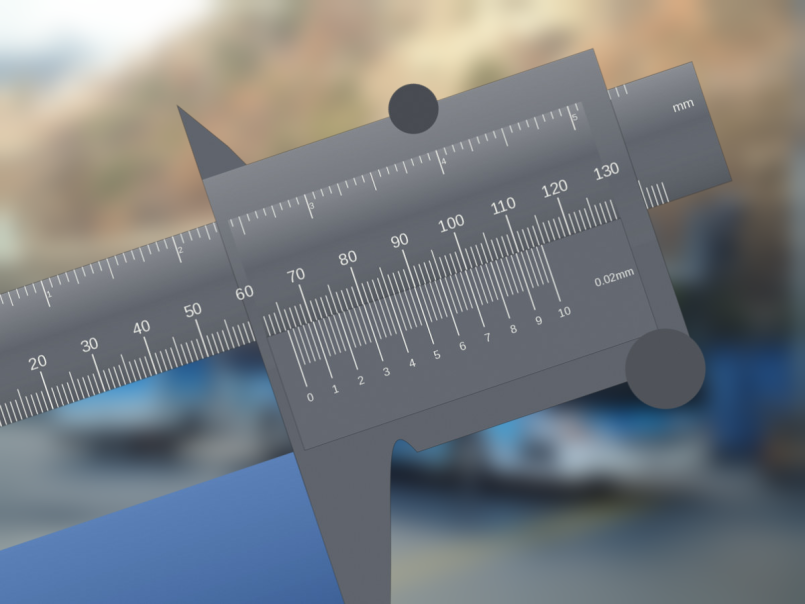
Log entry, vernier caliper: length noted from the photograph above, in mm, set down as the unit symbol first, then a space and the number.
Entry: mm 65.4
